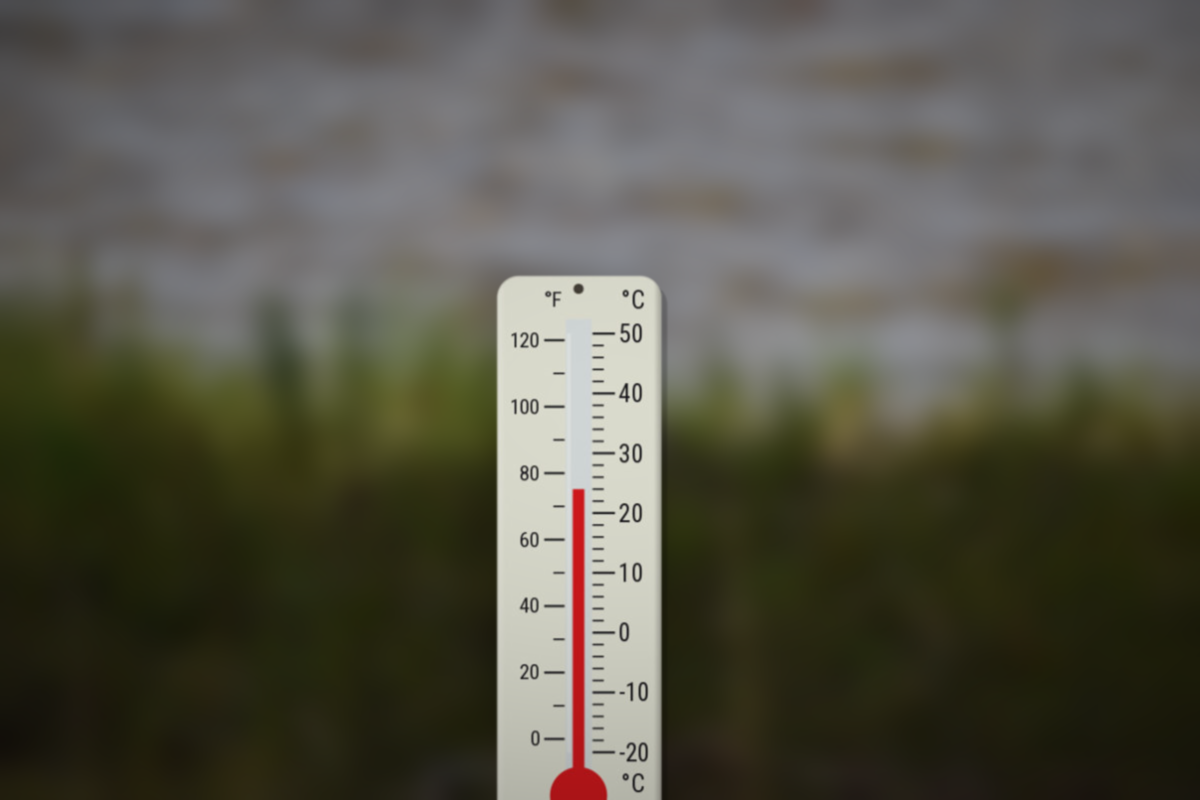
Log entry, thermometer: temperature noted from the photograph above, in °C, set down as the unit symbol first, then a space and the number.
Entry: °C 24
